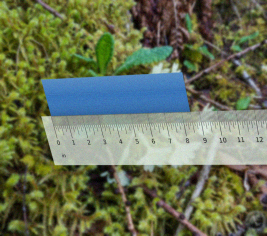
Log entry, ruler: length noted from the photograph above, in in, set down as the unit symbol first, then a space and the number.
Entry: in 8.5
